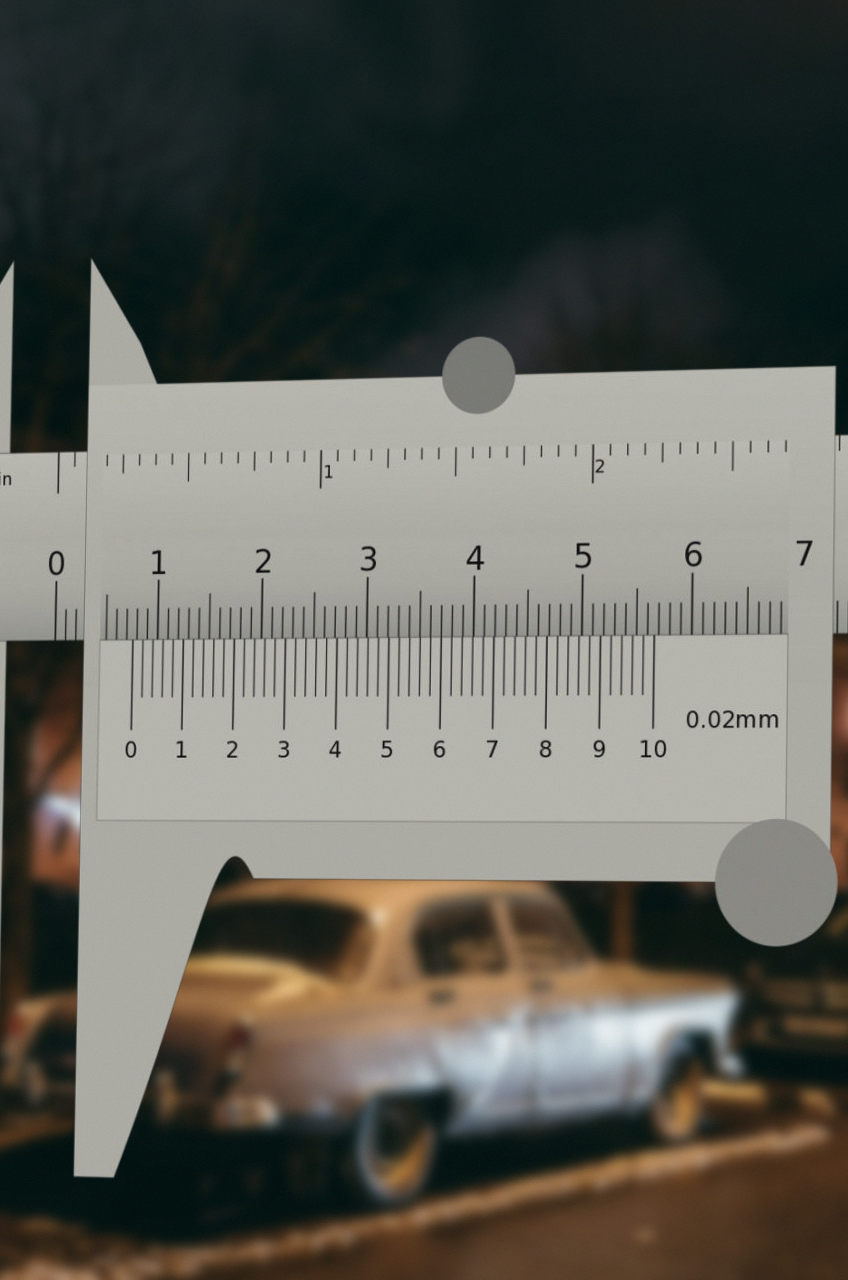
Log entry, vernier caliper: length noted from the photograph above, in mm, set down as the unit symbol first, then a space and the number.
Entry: mm 7.6
